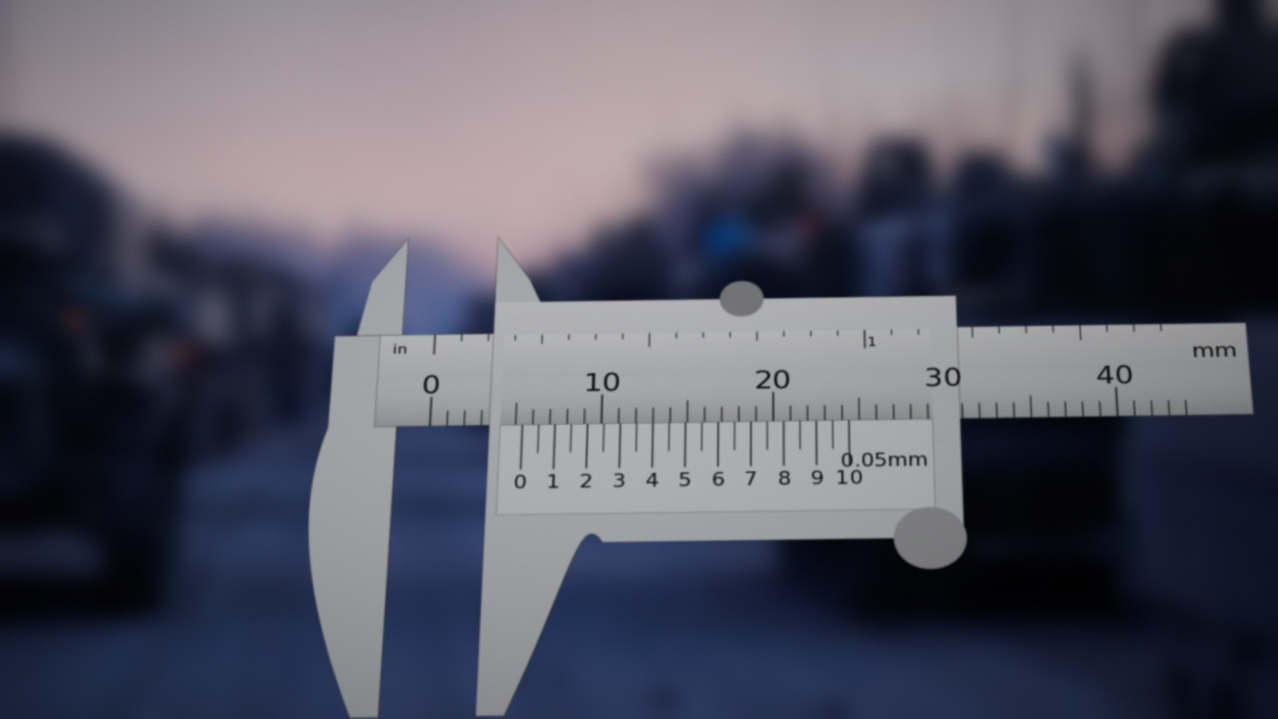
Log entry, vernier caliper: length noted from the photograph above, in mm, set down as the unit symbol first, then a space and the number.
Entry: mm 5.4
